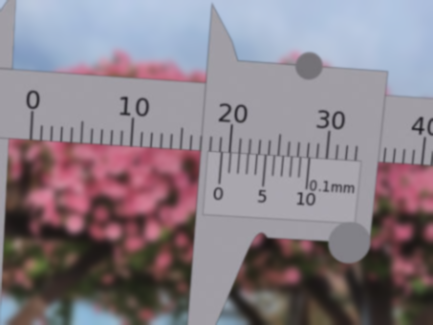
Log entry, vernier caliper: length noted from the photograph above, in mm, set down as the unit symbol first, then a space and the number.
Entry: mm 19.2
